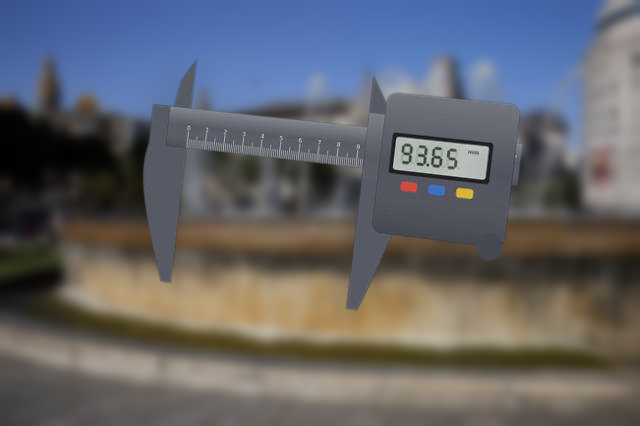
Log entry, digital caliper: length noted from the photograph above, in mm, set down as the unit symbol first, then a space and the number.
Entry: mm 93.65
